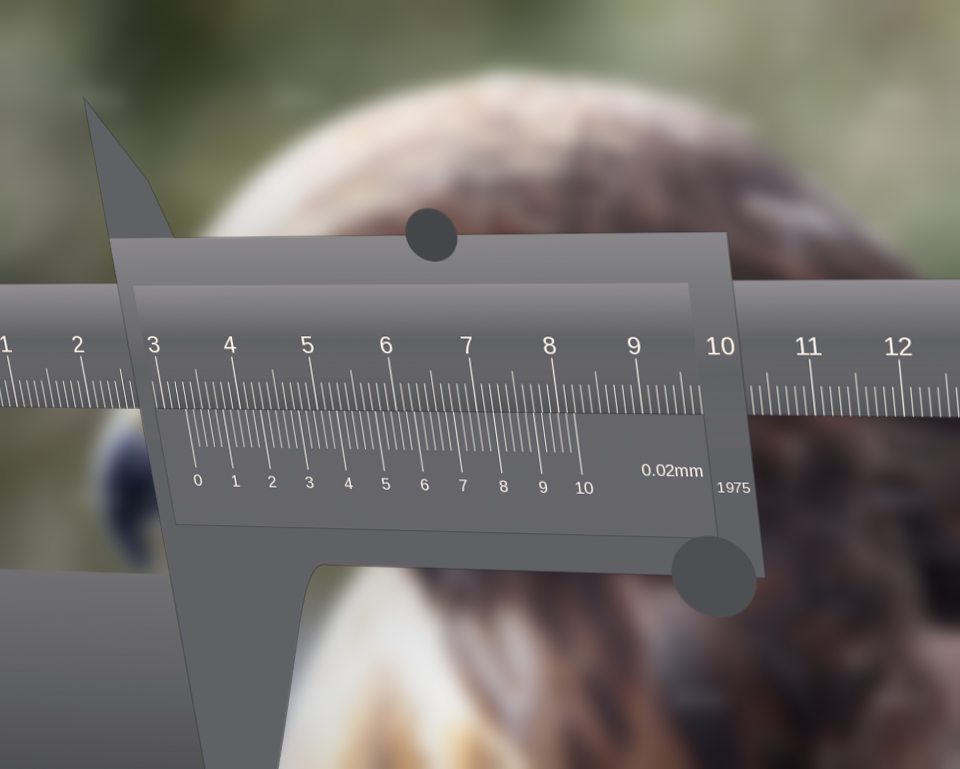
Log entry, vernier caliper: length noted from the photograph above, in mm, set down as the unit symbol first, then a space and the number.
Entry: mm 32.8
